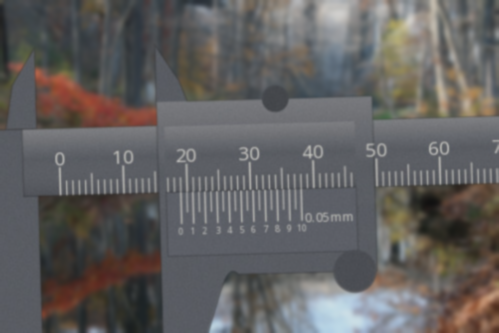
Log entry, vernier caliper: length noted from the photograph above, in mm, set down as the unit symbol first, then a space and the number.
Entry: mm 19.0
